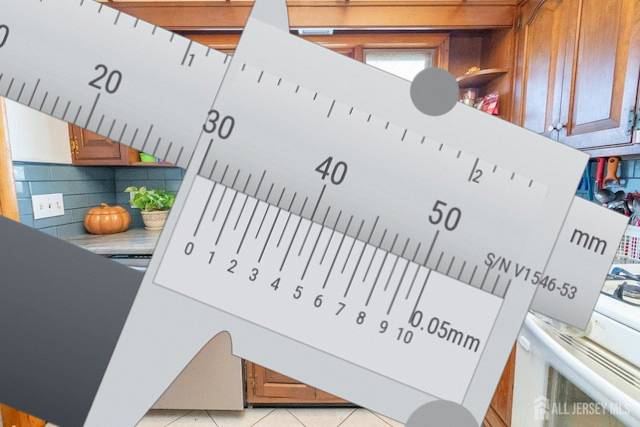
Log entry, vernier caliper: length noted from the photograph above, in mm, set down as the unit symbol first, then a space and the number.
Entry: mm 31.6
